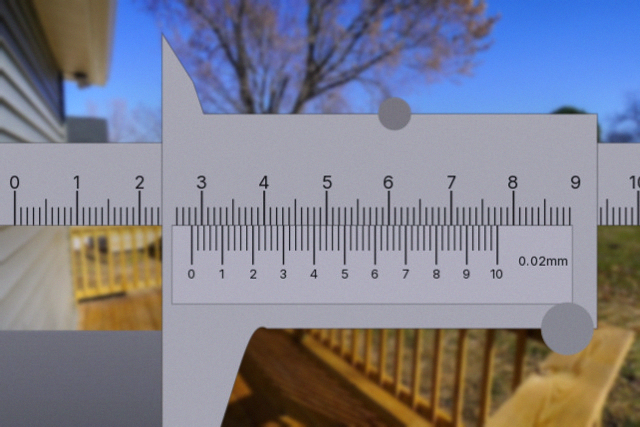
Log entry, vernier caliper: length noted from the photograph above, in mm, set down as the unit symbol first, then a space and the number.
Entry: mm 28.4
